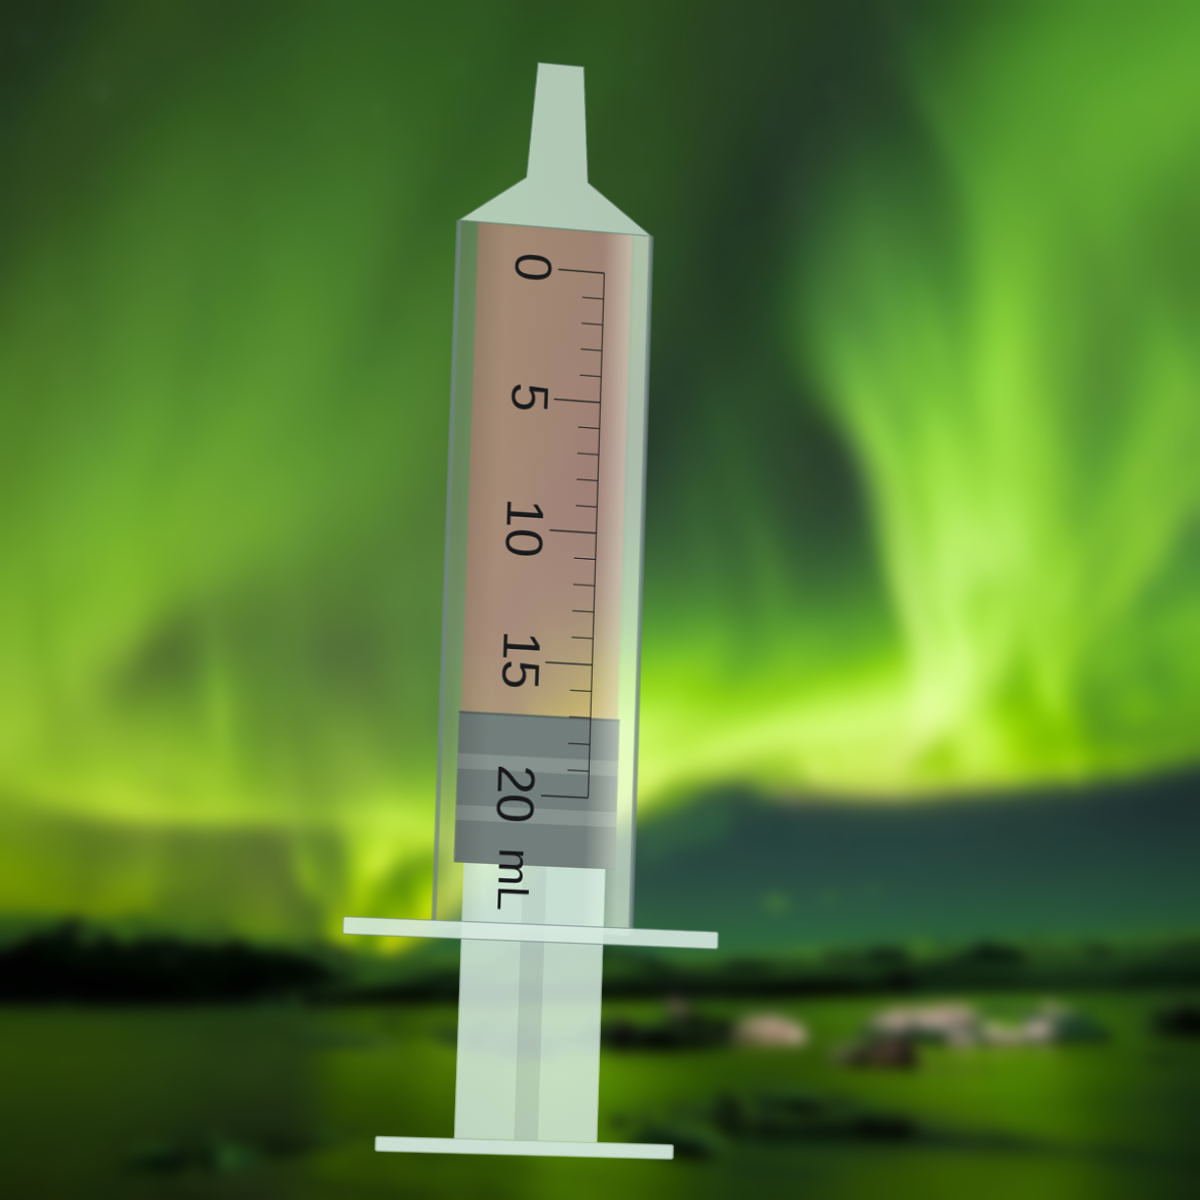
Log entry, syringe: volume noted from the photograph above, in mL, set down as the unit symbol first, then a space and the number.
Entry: mL 17
